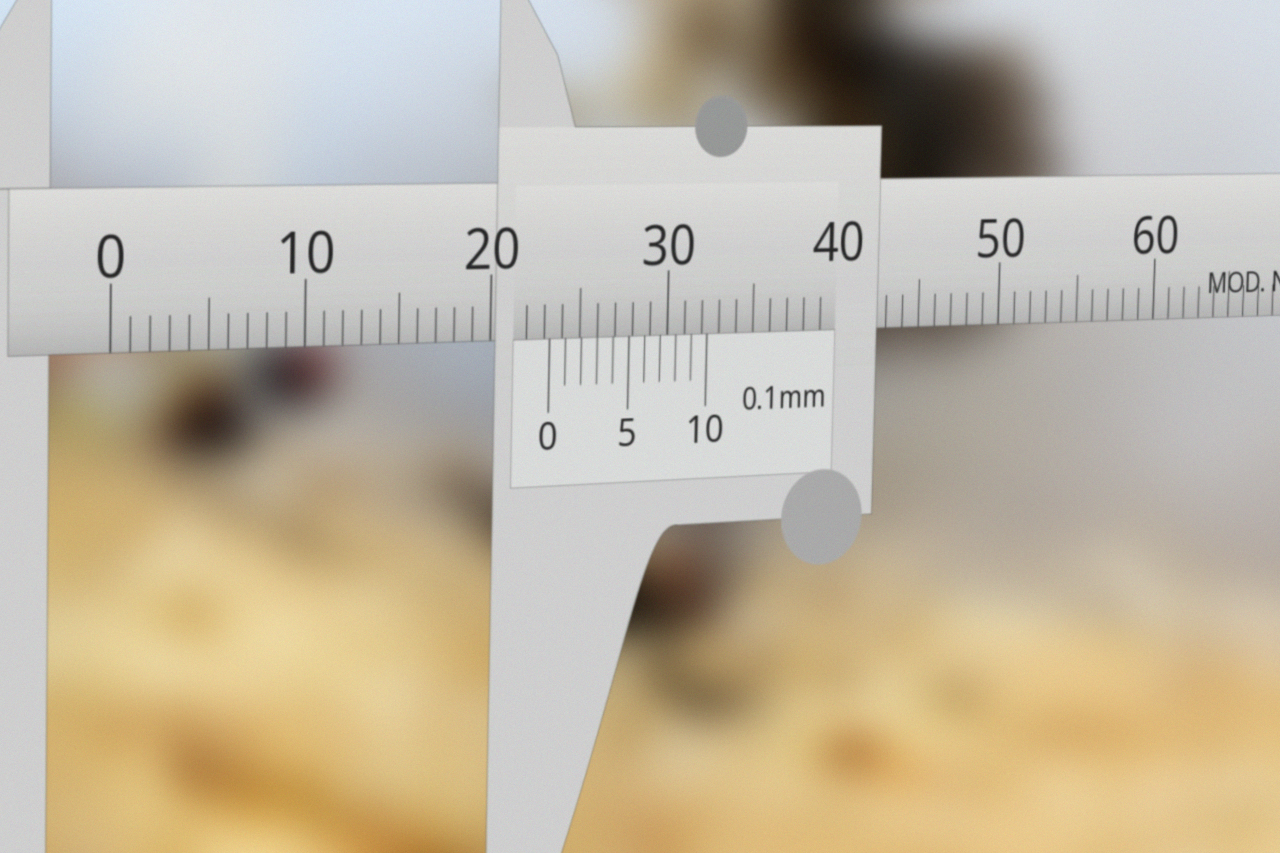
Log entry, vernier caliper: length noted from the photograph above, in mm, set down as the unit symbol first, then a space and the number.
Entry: mm 23.3
